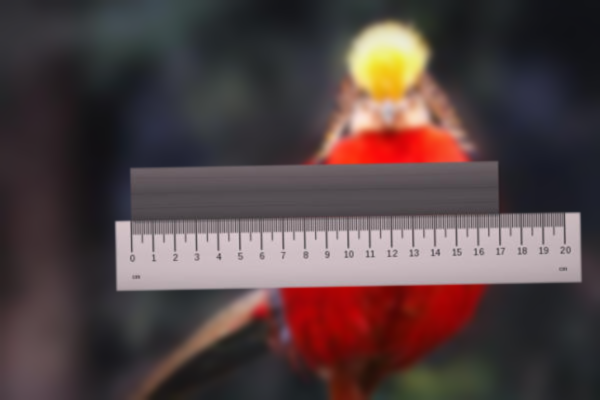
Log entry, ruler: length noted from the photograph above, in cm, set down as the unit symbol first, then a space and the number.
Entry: cm 17
